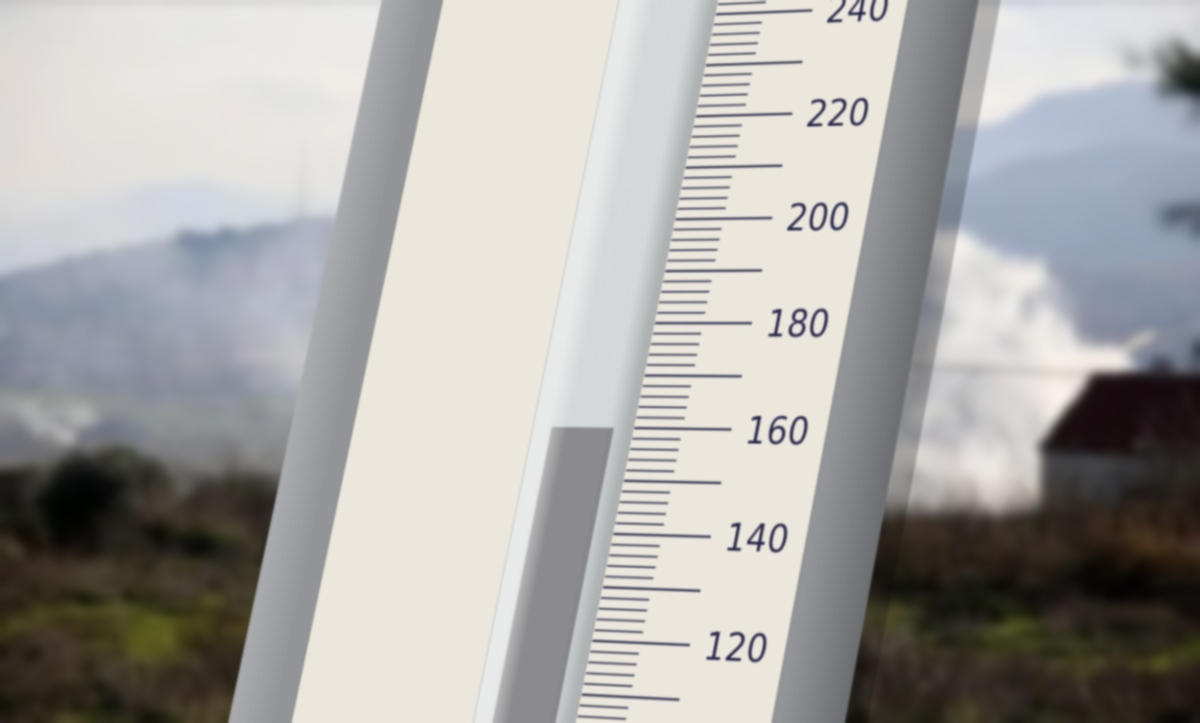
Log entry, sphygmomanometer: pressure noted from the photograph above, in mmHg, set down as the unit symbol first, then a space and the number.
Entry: mmHg 160
